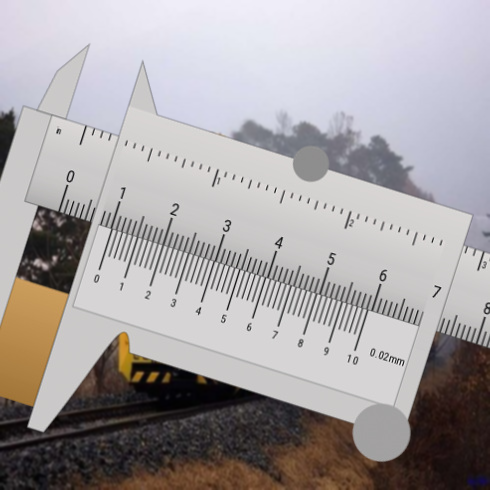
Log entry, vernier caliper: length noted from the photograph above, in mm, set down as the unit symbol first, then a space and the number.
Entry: mm 10.2
